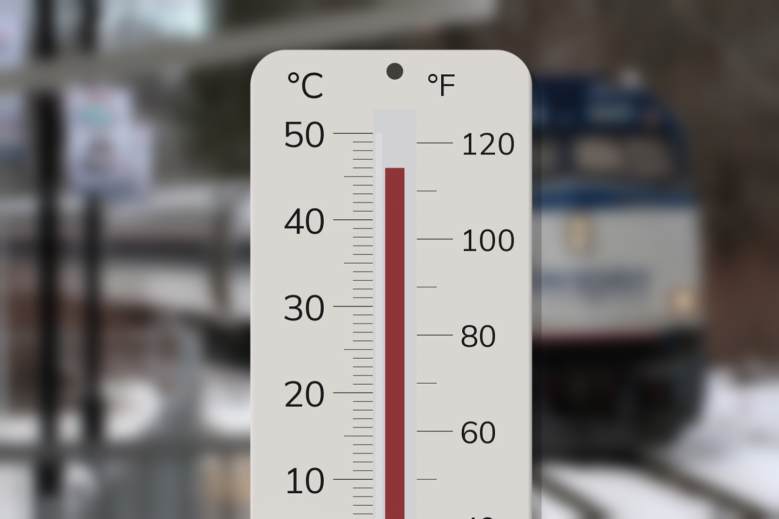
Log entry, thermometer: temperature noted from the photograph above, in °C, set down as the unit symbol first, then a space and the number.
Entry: °C 46
